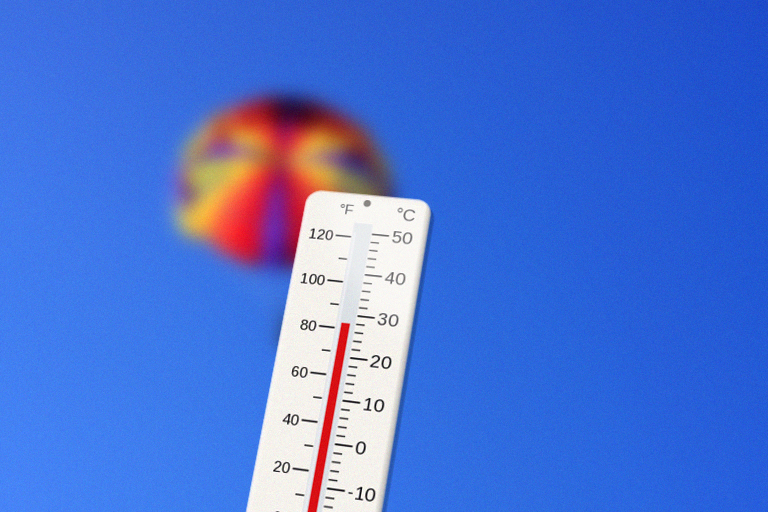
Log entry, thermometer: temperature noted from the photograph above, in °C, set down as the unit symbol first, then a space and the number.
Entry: °C 28
